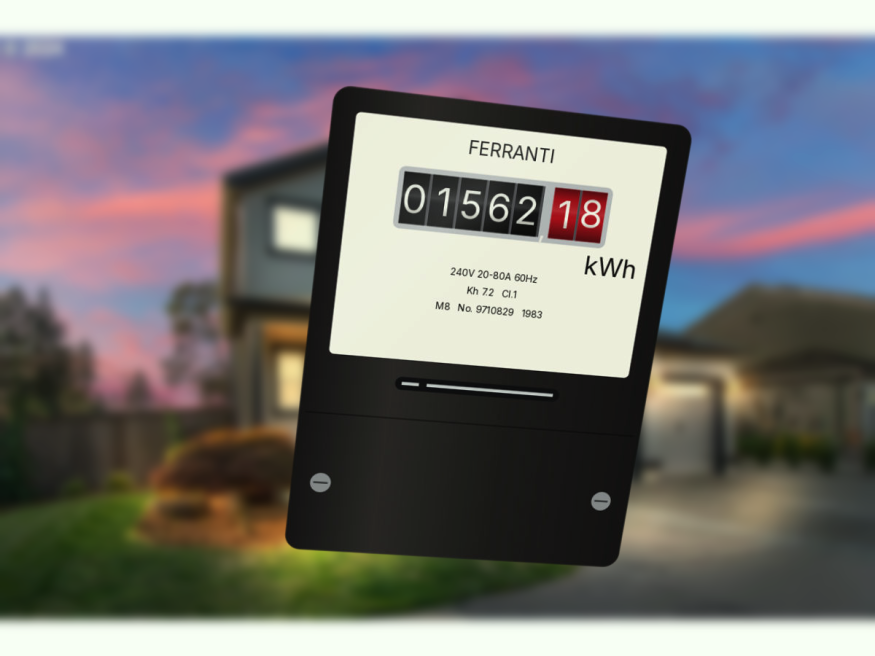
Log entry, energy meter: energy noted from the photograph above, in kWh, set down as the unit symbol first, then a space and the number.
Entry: kWh 1562.18
